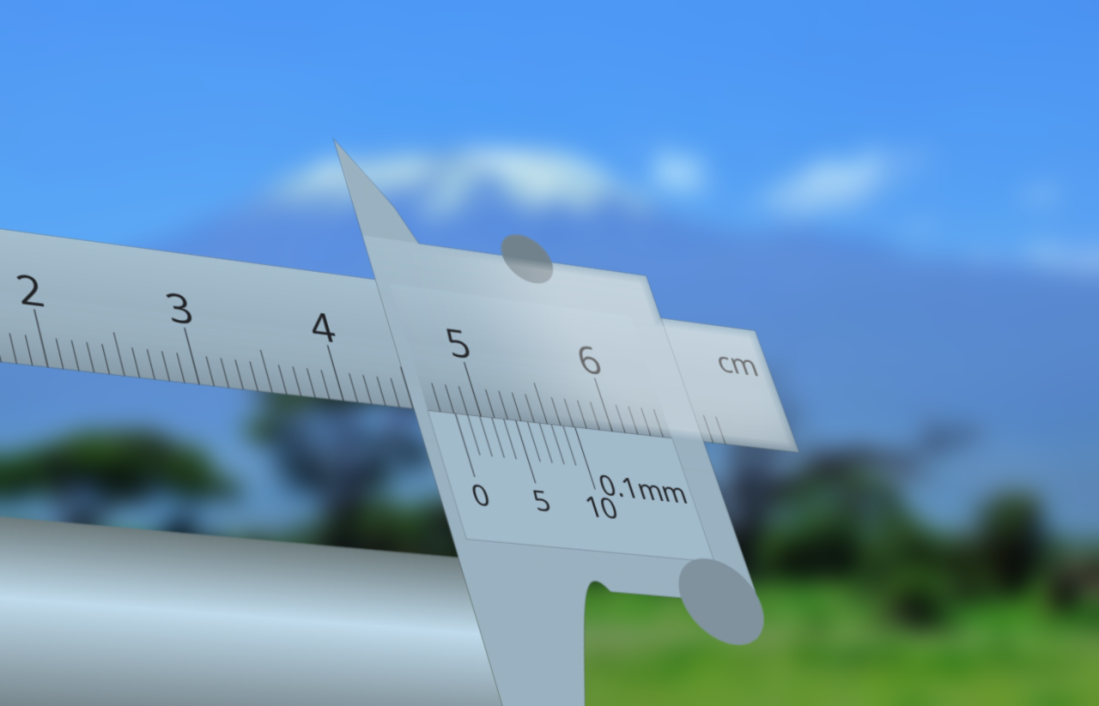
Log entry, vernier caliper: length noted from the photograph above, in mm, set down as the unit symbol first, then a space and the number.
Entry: mm 48.1
